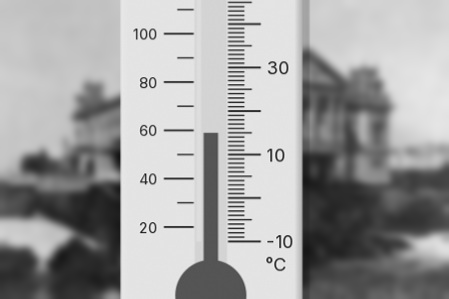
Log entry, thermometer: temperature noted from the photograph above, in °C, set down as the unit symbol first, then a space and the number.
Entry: °C 15
